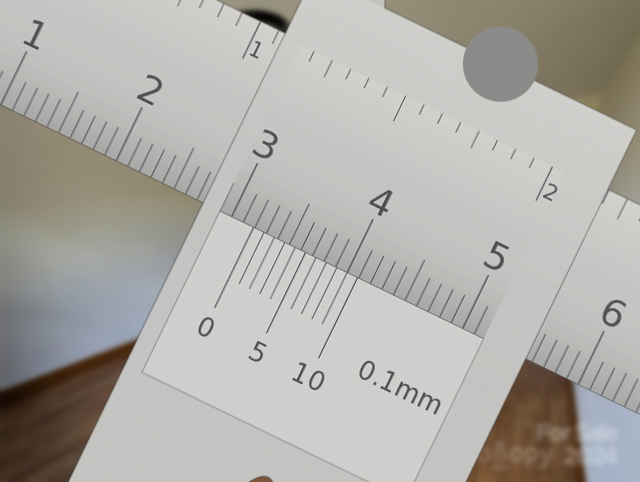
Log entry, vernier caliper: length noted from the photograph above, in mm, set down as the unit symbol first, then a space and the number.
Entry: mm 31.9
